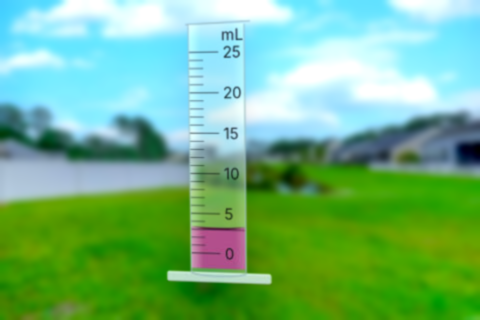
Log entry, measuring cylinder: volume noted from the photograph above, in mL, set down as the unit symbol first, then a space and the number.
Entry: mL 3
